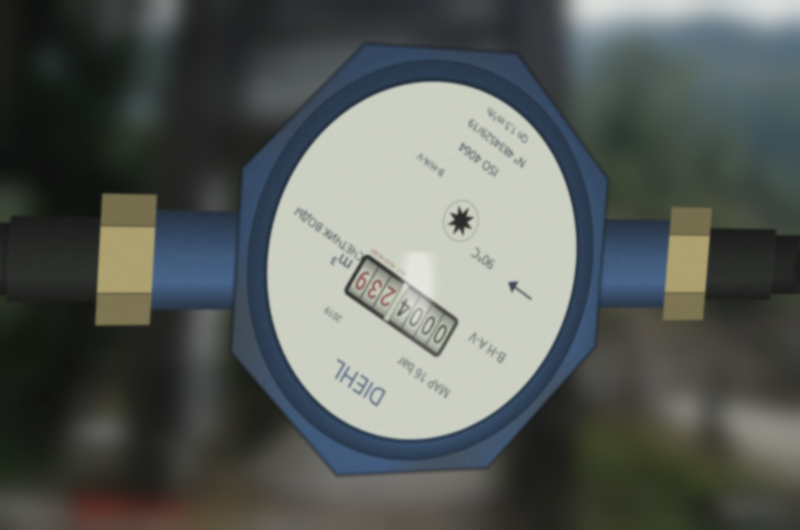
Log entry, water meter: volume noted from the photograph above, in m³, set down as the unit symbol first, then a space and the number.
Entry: m³ 4.239
